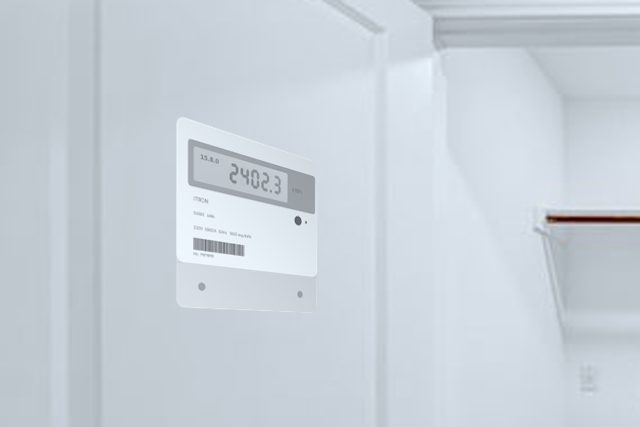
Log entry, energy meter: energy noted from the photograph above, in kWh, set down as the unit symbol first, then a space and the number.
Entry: kWh 2402.3
